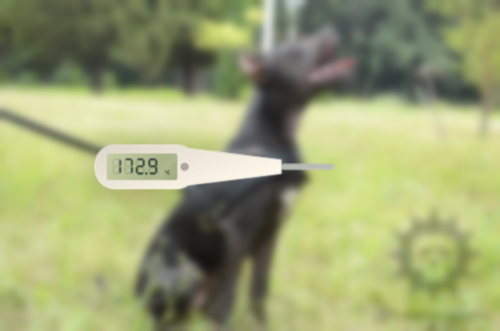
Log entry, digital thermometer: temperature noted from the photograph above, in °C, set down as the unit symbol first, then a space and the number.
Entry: °C 172.9
